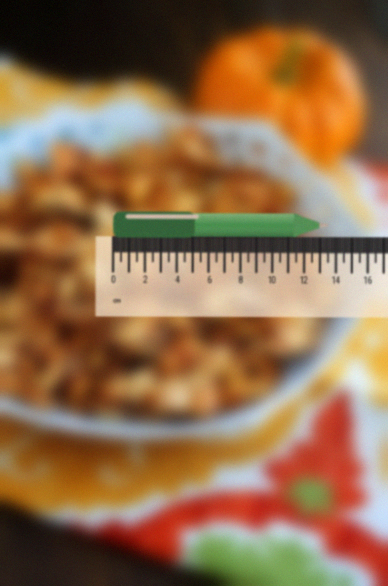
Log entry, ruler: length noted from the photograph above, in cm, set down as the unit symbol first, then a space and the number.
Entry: cm 13.5
